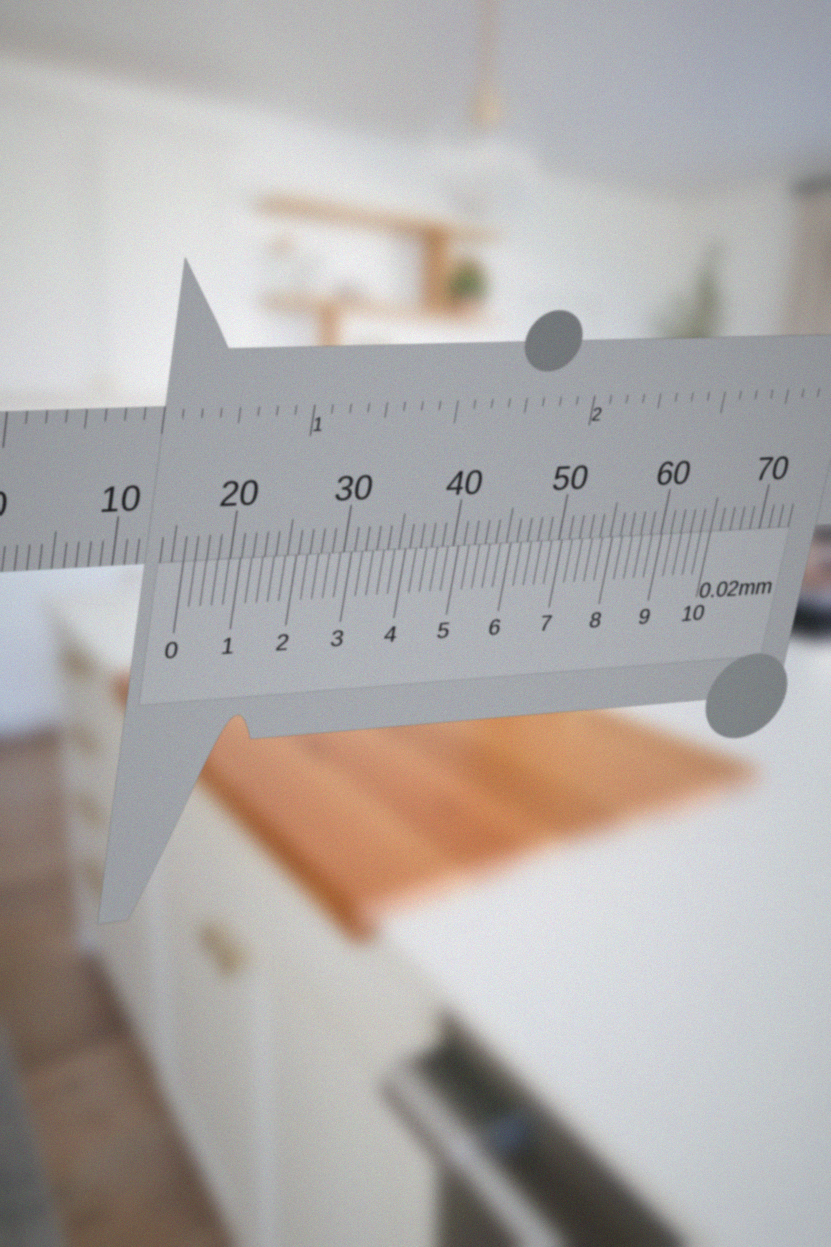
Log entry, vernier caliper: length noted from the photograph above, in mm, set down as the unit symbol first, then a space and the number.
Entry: mm 16.0
